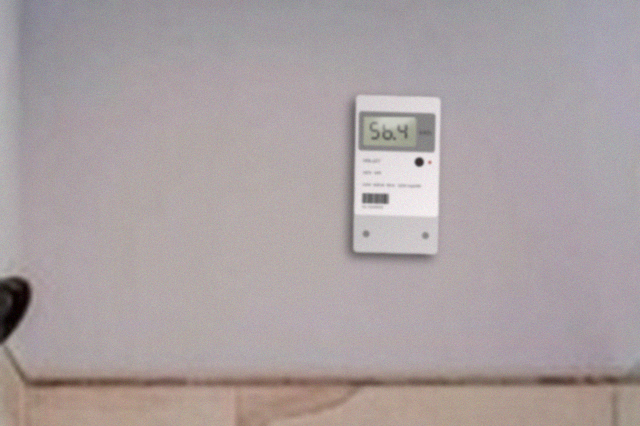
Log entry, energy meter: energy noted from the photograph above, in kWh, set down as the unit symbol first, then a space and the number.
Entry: kWh 56.4
